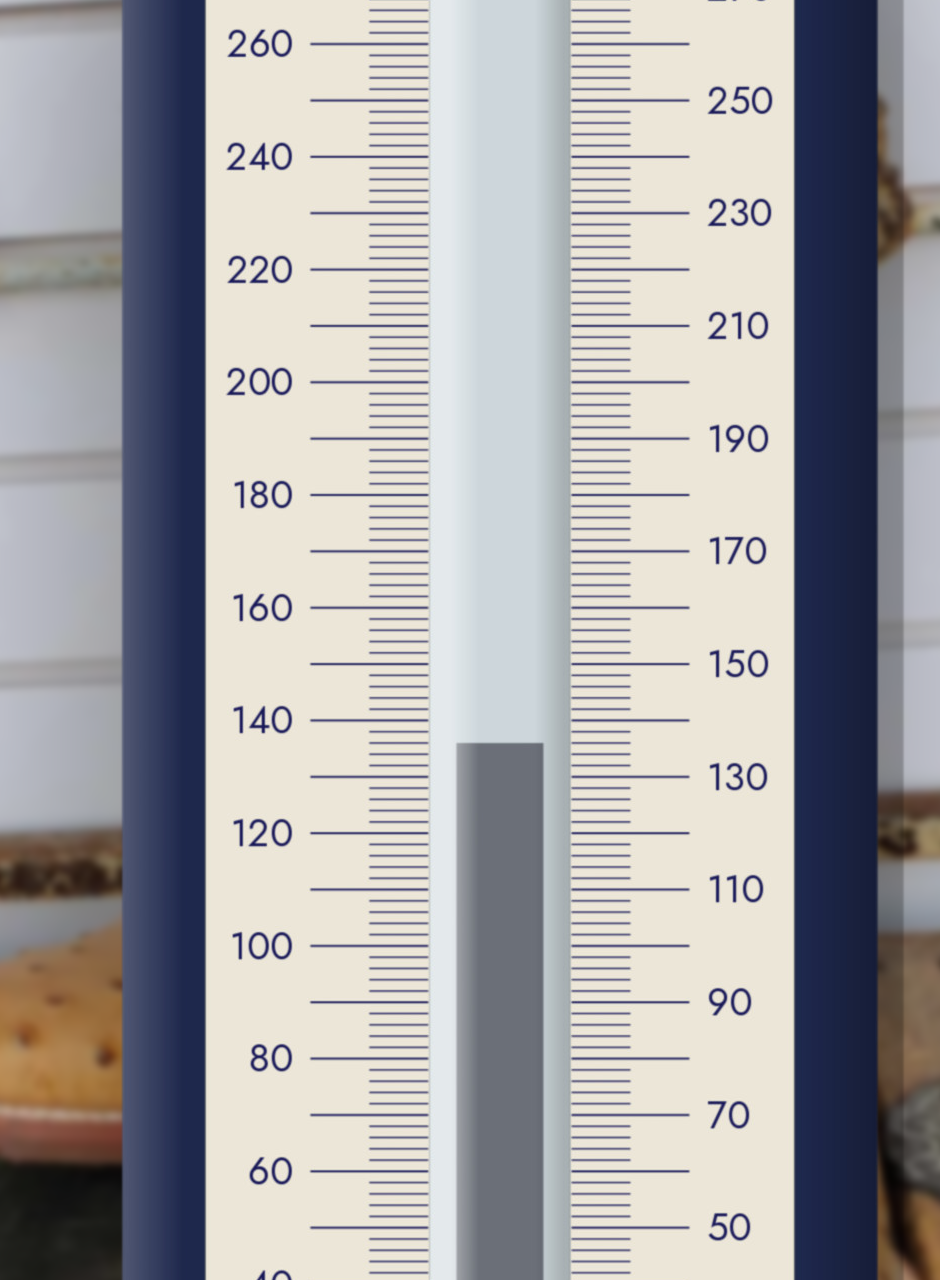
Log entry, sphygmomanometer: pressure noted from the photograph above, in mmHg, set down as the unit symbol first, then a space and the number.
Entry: mmHg 136
